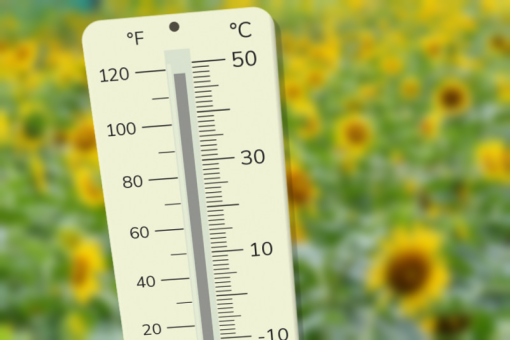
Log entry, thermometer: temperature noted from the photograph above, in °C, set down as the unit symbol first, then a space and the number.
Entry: °C 48
